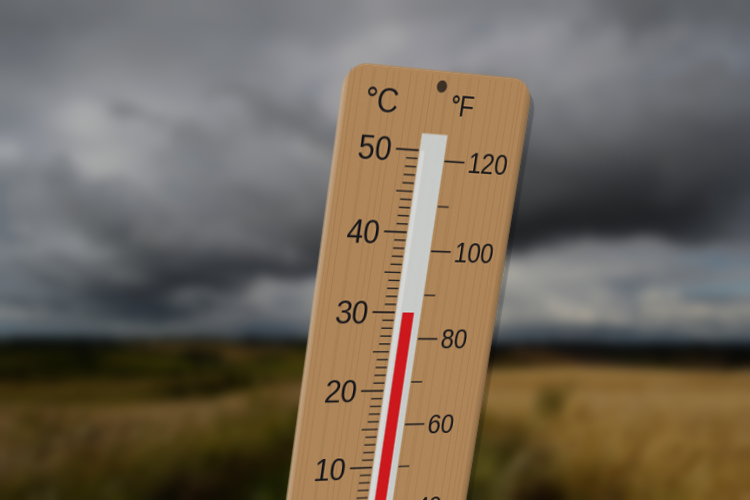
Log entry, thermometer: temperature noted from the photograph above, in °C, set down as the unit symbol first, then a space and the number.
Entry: °C 30
